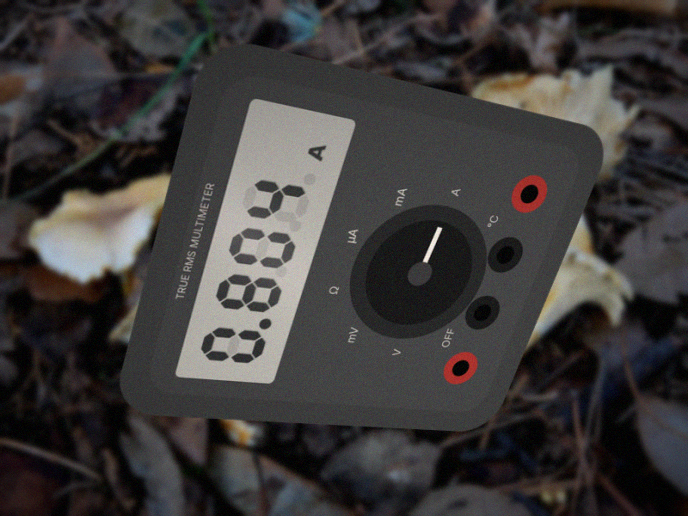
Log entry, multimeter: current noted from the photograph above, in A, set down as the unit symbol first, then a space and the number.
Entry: A 0.804
